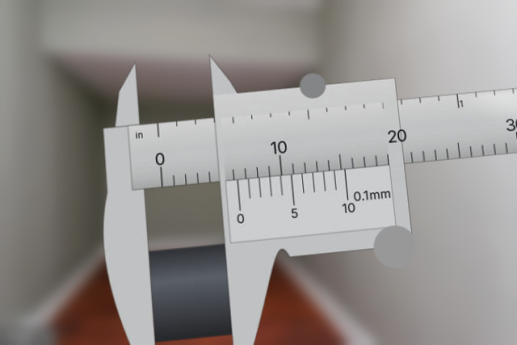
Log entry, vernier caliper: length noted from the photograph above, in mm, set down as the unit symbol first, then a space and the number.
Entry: mm 6.3
